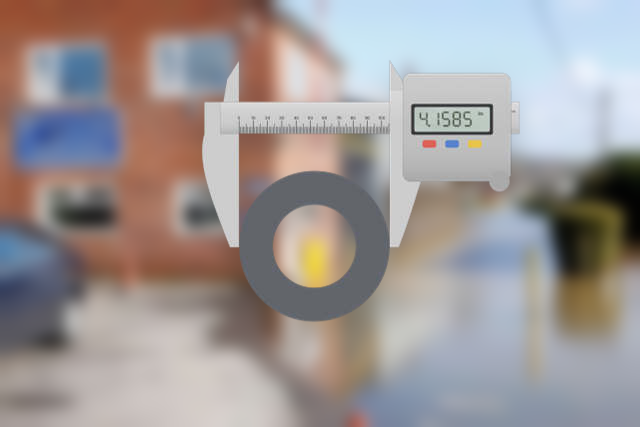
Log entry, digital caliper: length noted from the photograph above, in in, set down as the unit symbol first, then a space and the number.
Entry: in 4.1585
